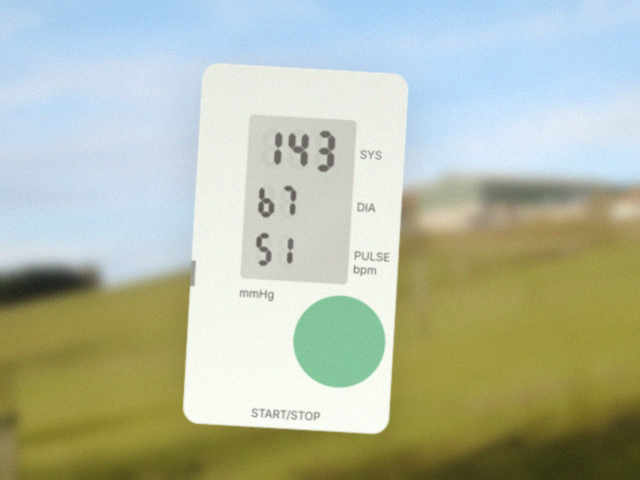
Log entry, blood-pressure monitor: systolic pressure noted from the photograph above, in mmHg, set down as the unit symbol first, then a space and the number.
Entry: mmHg 143
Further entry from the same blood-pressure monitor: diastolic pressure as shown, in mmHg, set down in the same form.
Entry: mmHg 67
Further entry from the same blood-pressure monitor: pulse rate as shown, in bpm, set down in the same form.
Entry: bpm 51
